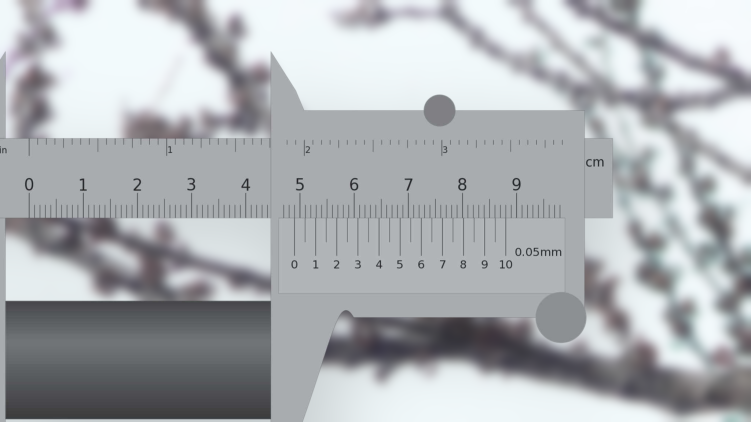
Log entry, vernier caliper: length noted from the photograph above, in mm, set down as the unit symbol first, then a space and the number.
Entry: mm 49.0
